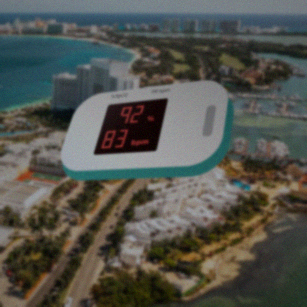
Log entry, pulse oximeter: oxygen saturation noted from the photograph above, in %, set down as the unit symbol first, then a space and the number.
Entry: % 92
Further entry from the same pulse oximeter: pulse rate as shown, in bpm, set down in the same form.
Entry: bpm 83
